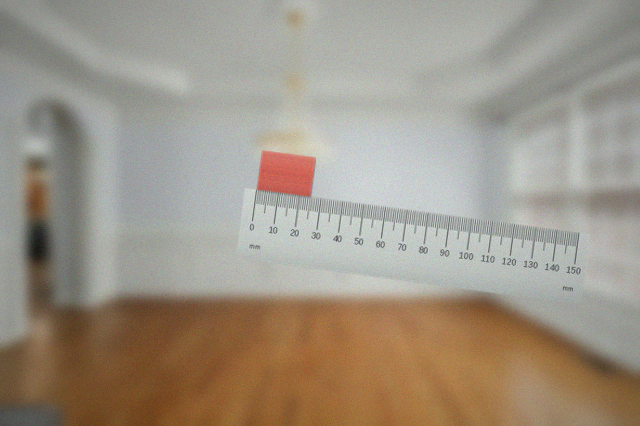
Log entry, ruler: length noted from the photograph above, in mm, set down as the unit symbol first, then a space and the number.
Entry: mm 25
